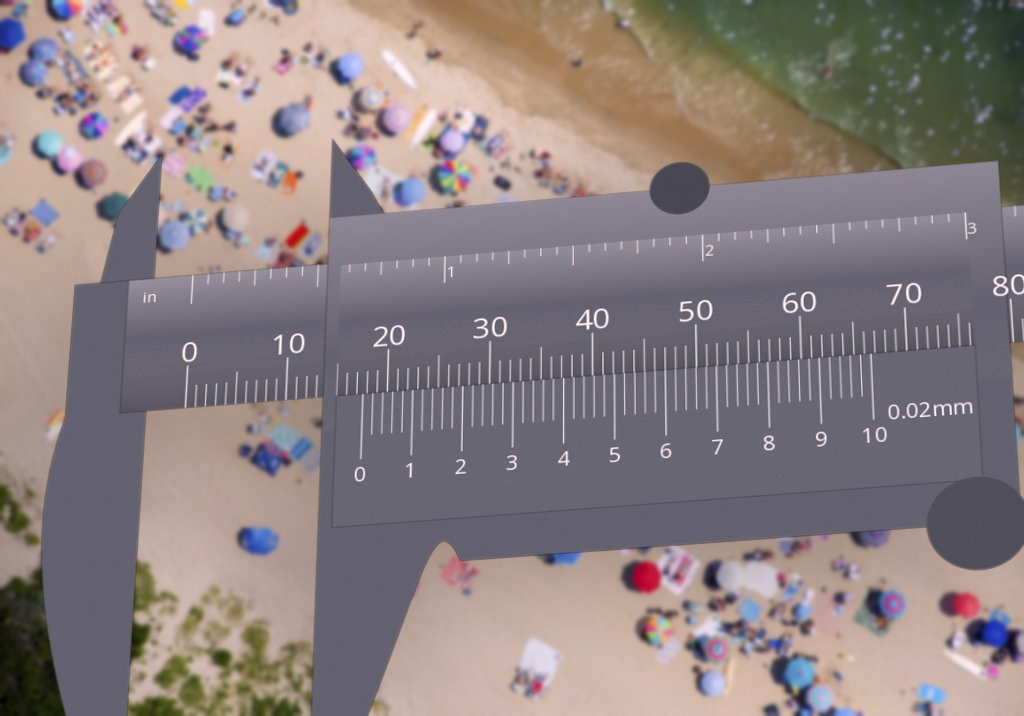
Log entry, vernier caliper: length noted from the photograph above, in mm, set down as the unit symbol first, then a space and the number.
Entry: mm 17.6
